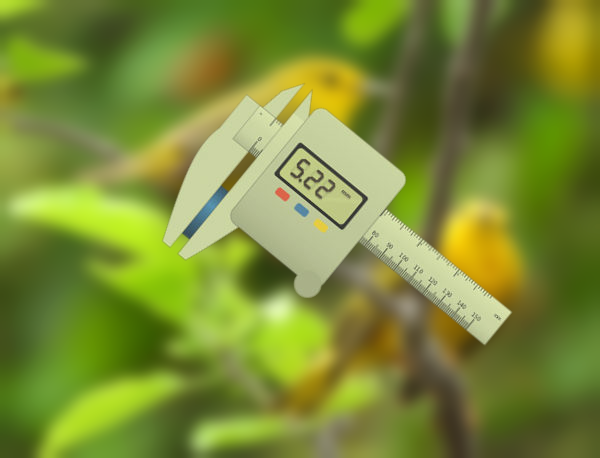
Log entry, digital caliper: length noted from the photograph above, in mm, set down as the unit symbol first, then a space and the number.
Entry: mm 5.22
